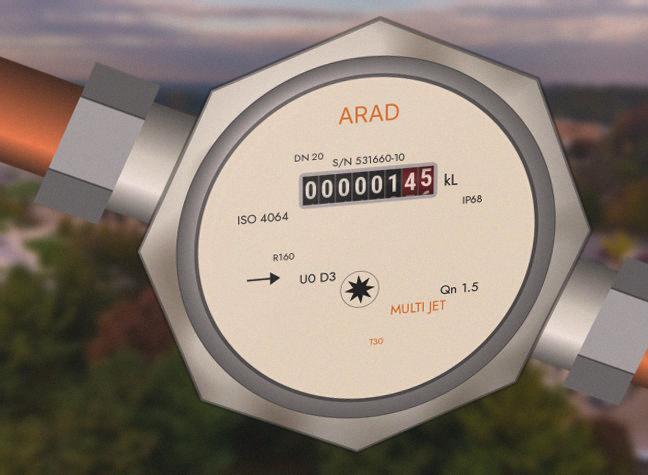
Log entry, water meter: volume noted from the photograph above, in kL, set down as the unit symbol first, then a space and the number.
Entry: kL 1.45
